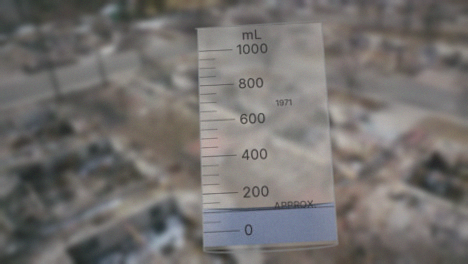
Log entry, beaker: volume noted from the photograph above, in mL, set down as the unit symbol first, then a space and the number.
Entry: mL 100
